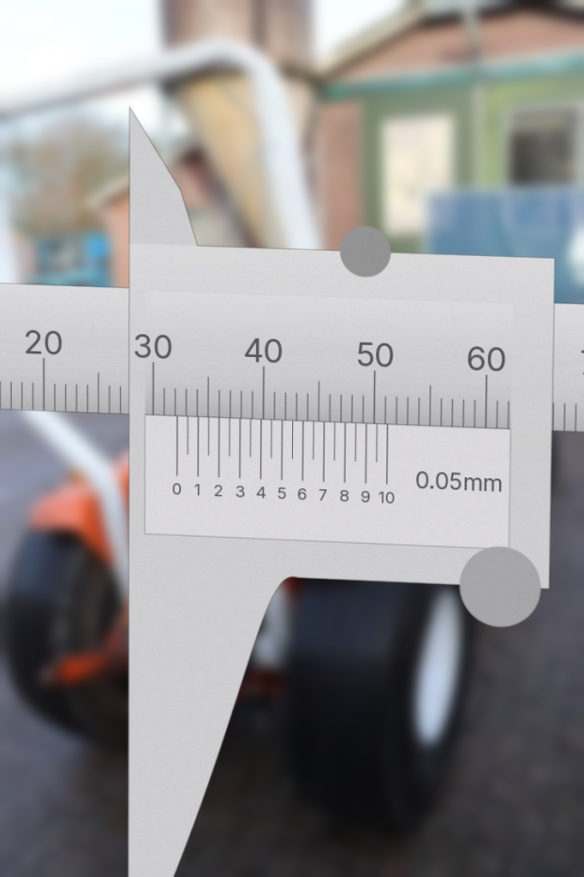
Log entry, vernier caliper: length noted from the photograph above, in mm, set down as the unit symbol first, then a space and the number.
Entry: mm 32.2
